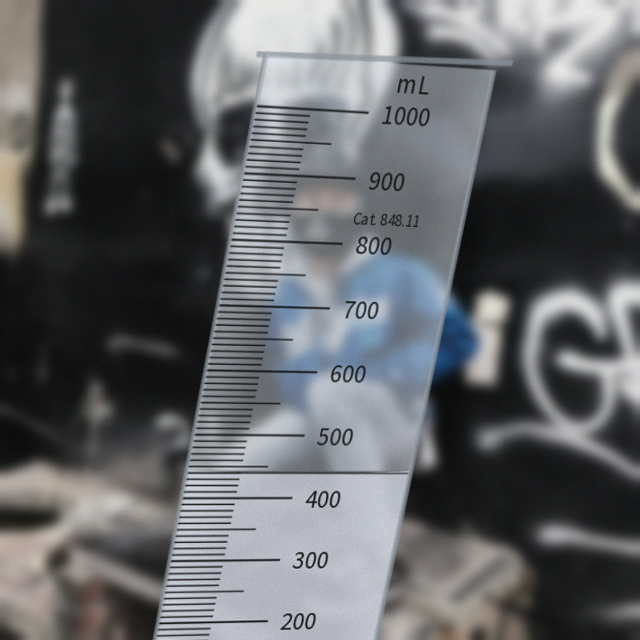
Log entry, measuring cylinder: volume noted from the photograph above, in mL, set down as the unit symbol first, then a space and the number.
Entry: mL 440
